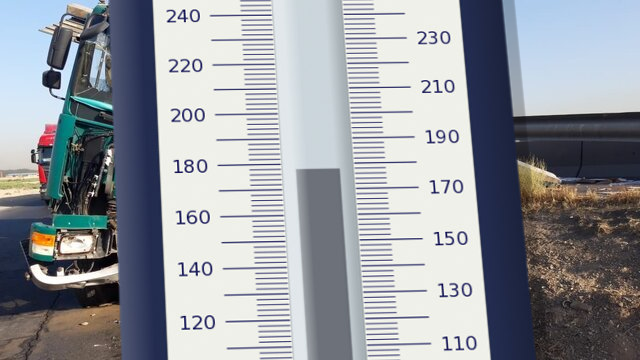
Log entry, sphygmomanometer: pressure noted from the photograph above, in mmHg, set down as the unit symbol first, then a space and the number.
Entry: mmHg 178
